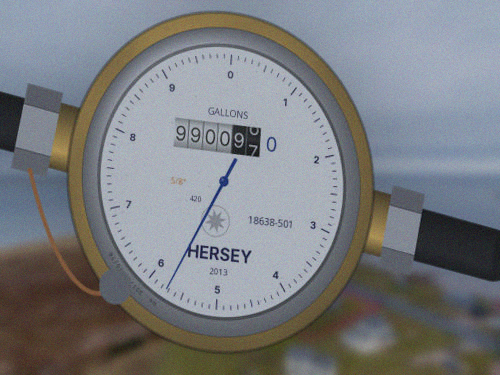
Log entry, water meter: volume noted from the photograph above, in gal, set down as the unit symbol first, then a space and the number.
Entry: gal 9900965.7
